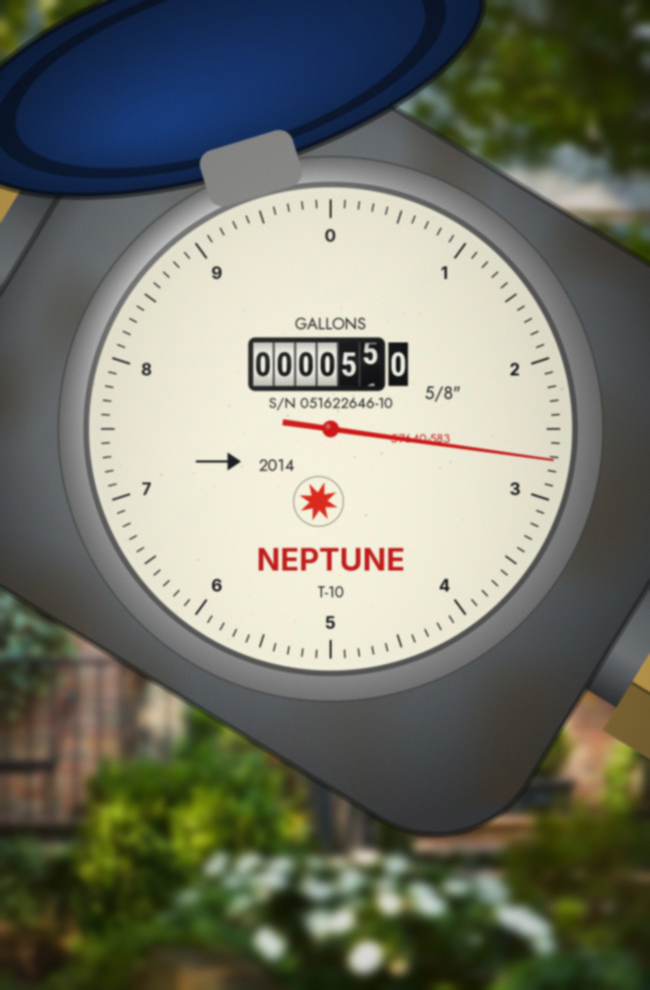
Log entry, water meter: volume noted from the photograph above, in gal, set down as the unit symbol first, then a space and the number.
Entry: gal 552.7
